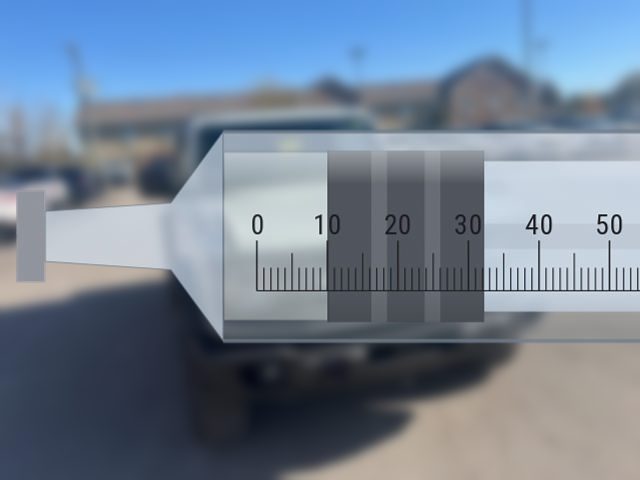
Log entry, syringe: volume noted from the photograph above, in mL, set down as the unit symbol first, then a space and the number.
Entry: mL 10
